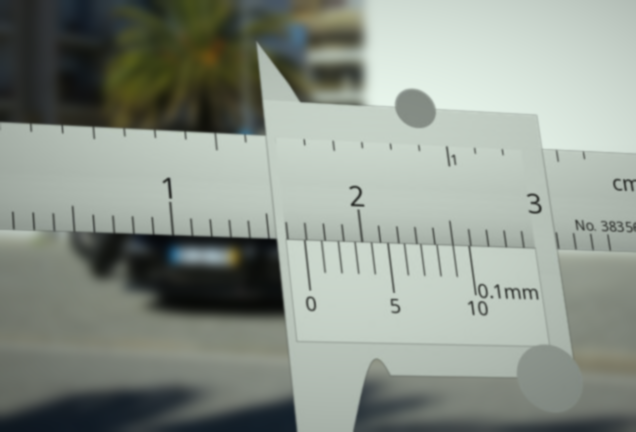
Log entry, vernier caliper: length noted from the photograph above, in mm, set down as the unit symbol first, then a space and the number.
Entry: mm 16.9
